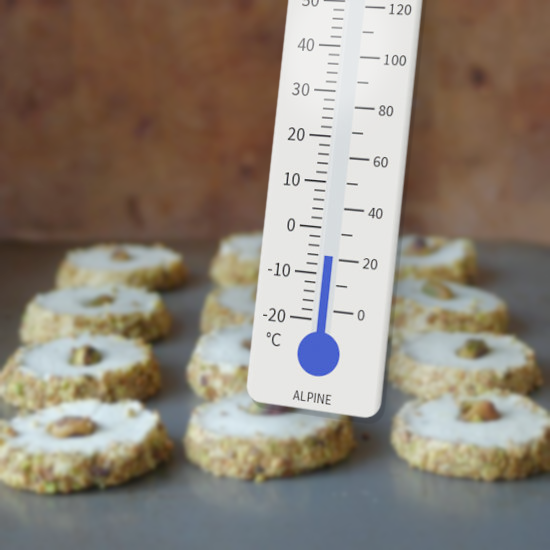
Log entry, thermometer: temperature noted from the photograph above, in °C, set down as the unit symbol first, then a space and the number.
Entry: °C -6
